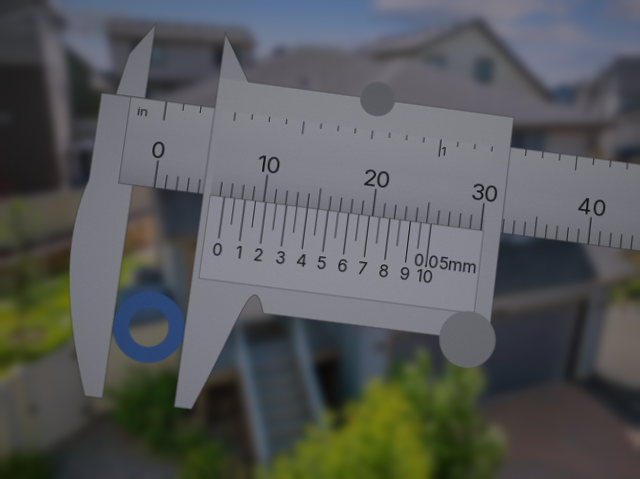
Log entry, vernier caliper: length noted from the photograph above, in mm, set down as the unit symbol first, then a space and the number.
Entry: mm 6.4
